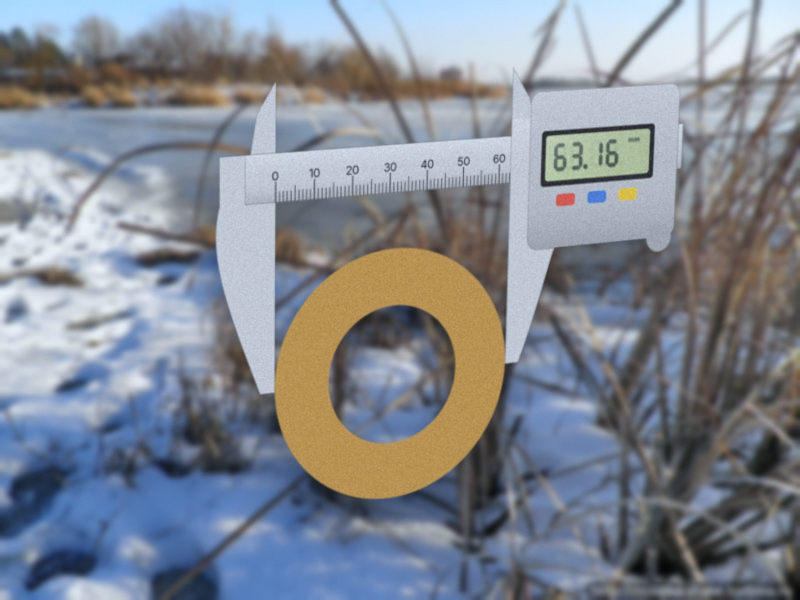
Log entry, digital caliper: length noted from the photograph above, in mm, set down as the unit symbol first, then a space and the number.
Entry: mm 63.16
